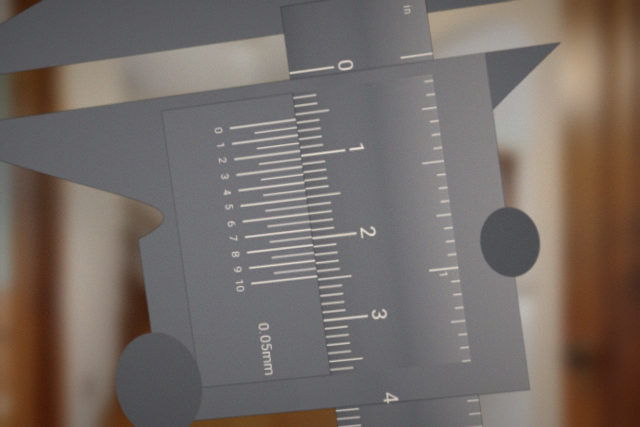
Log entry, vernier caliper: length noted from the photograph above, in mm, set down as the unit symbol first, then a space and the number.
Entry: mm 5.6
